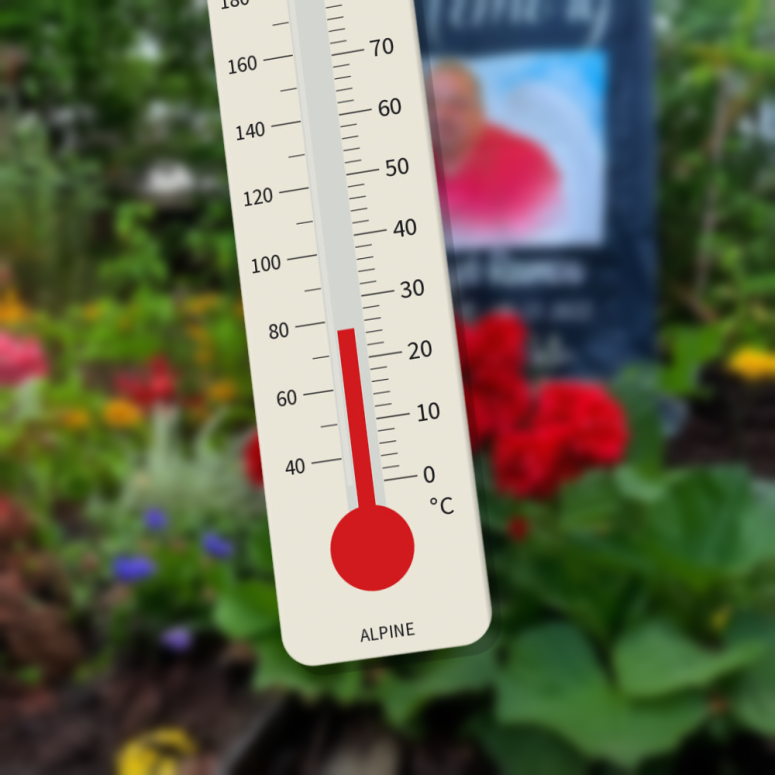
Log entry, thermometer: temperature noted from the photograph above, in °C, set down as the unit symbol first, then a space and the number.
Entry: °C 25
